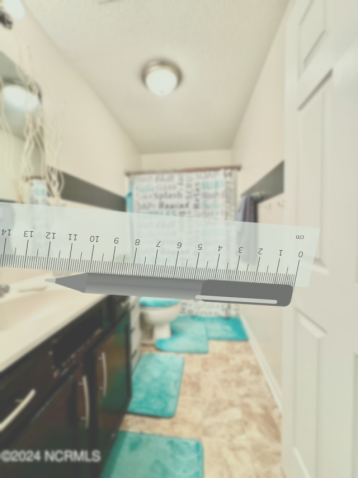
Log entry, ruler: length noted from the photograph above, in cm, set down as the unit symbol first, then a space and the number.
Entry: cm 12
